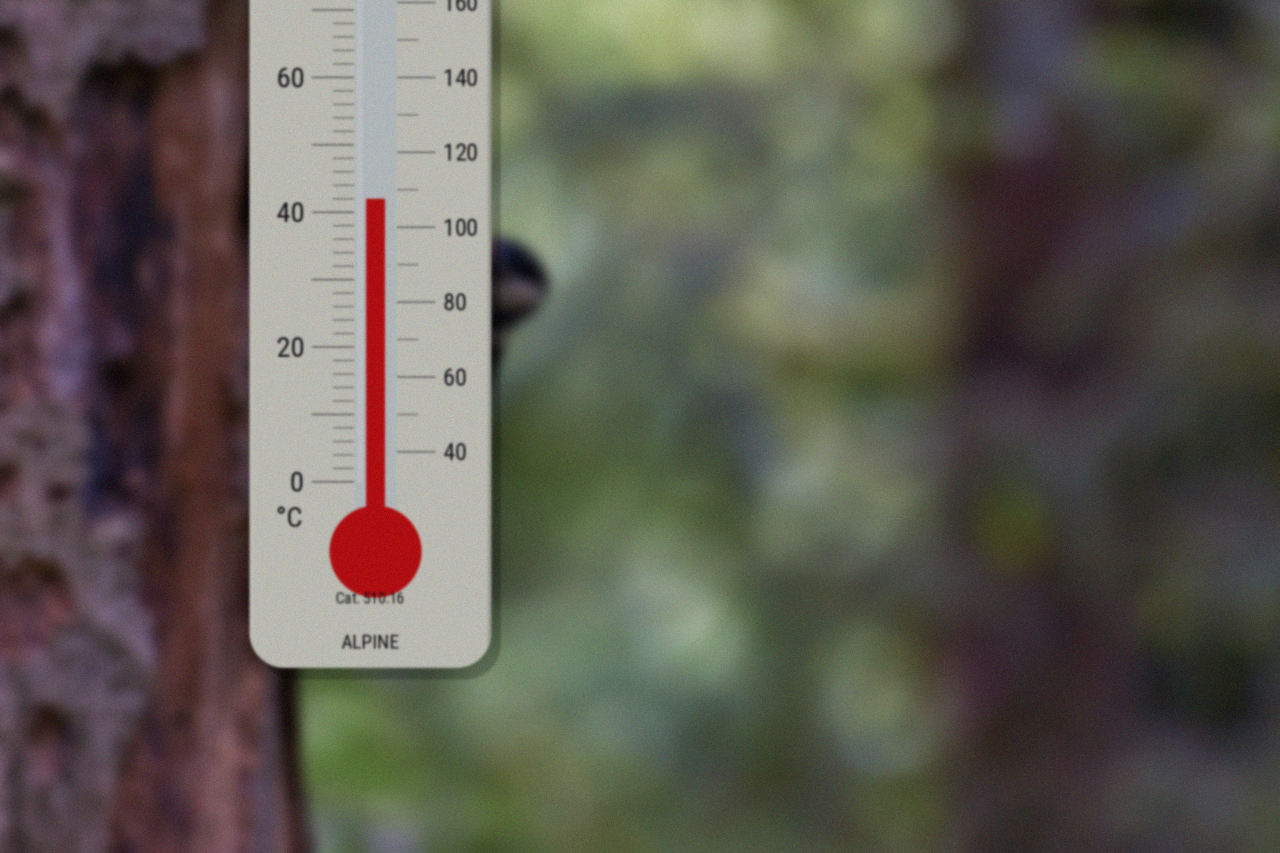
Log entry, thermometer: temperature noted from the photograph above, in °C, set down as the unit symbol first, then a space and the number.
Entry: °C 42
